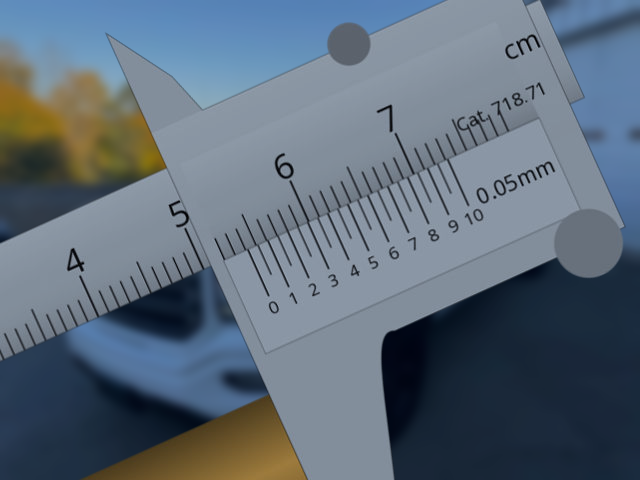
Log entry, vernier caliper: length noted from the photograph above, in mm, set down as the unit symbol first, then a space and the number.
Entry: mm 54.2
